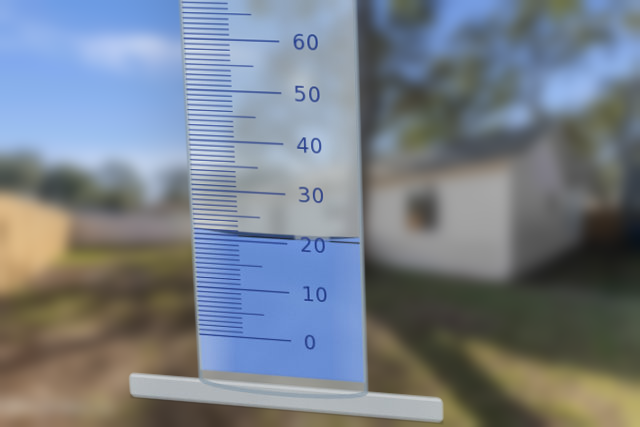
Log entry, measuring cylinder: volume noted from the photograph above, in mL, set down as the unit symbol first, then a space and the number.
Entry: mL 21
